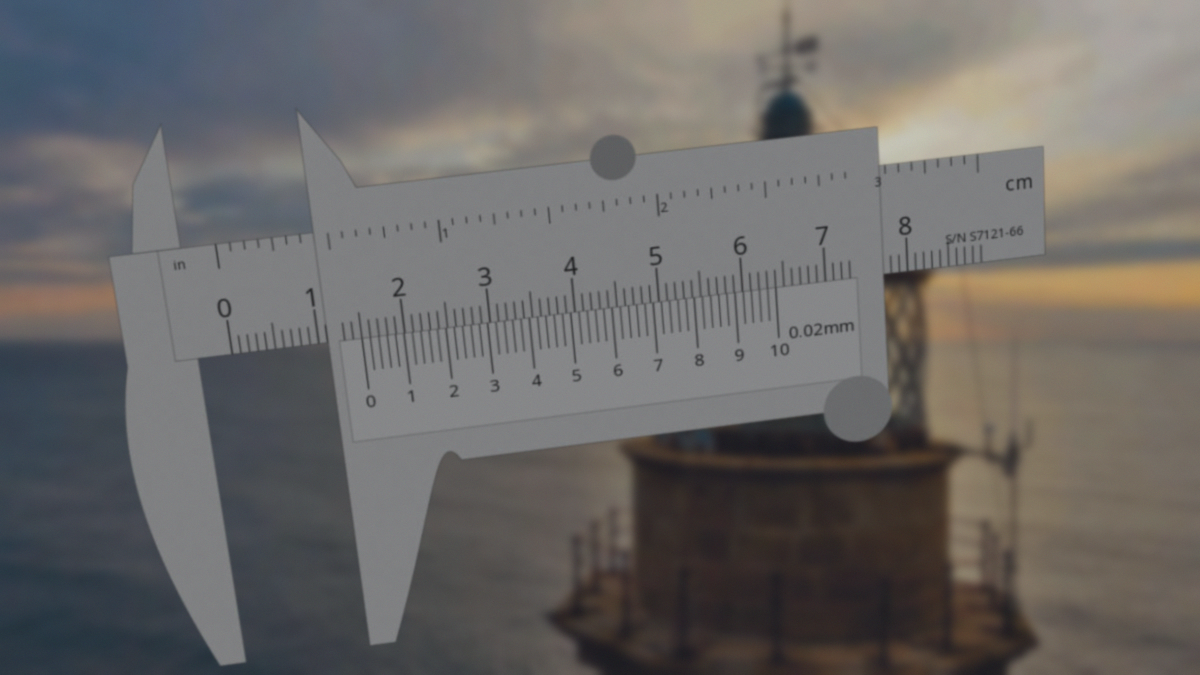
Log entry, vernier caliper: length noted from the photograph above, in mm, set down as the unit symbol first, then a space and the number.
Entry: mm 15.0
